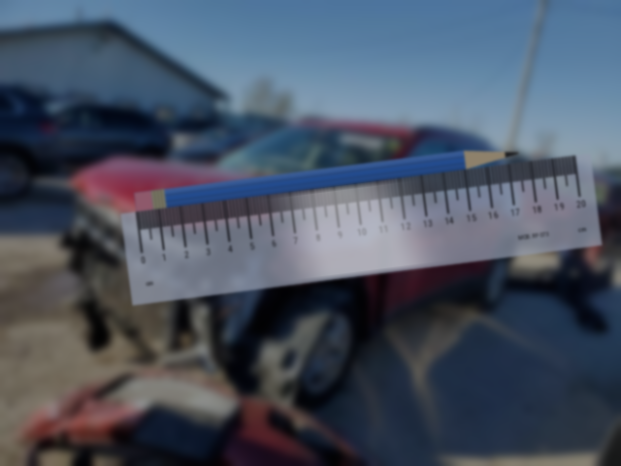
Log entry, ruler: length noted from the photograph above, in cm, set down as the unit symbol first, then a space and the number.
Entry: cm 17.5
